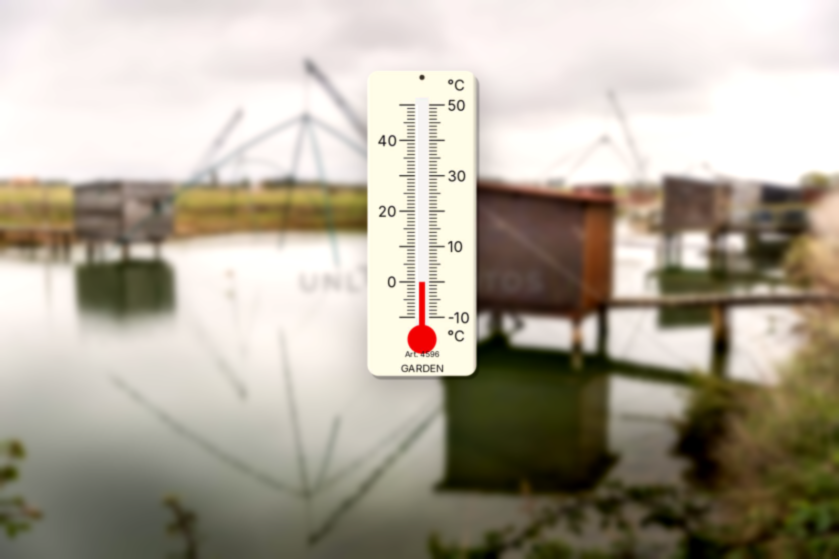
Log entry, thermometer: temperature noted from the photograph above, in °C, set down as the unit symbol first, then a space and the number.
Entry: °C 0
